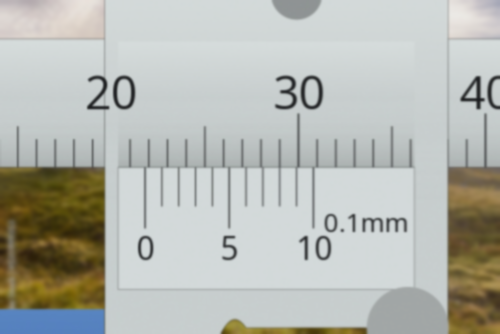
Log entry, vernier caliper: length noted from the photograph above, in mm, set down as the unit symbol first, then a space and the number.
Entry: mm 21.8
